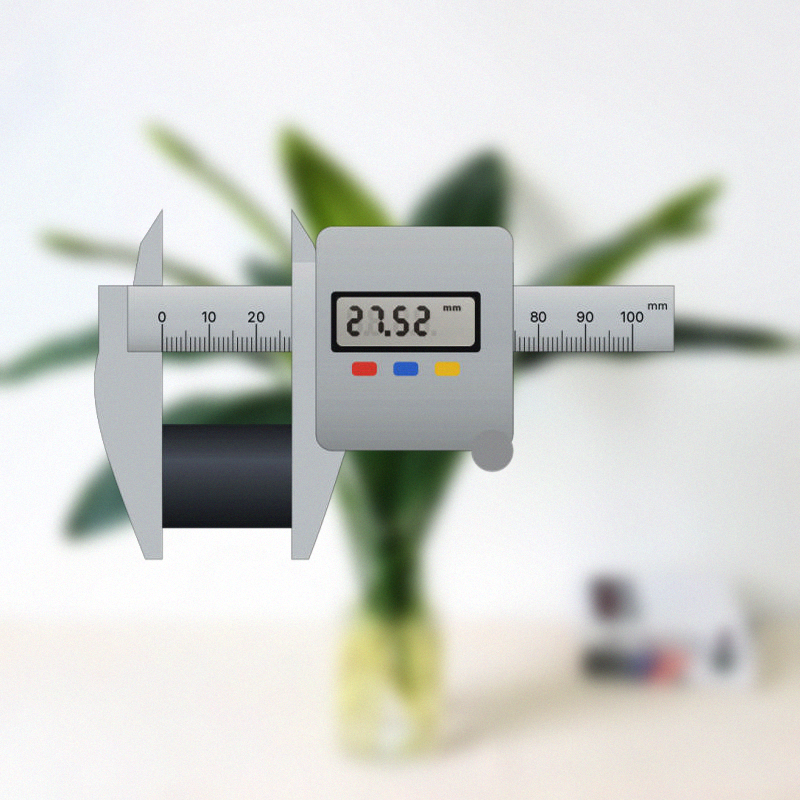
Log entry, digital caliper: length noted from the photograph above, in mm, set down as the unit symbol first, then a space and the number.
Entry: mm 27.52
